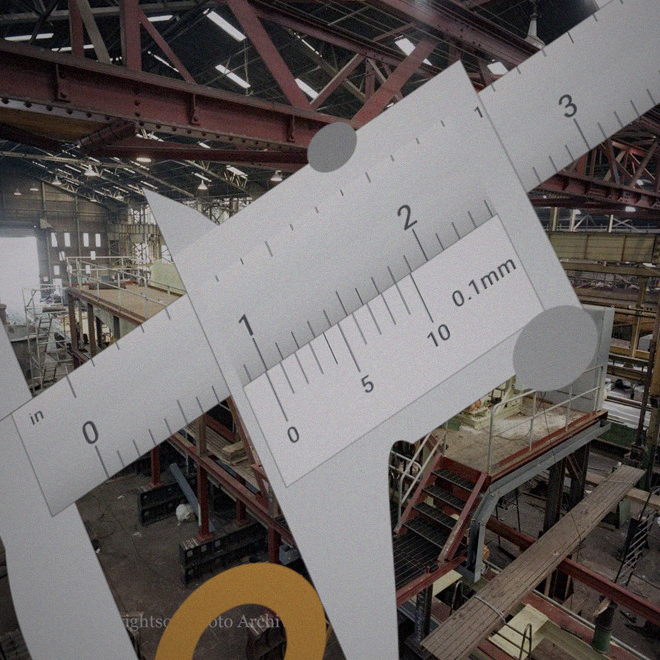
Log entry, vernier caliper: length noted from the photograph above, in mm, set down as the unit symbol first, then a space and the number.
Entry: mm 9.9
